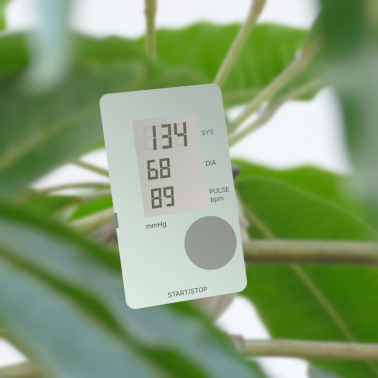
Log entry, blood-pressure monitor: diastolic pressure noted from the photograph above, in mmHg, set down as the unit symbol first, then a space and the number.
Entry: mmHg 68
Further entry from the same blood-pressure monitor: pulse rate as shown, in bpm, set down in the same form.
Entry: bpm 89
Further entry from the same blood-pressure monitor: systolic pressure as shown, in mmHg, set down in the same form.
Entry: mmHg 134
